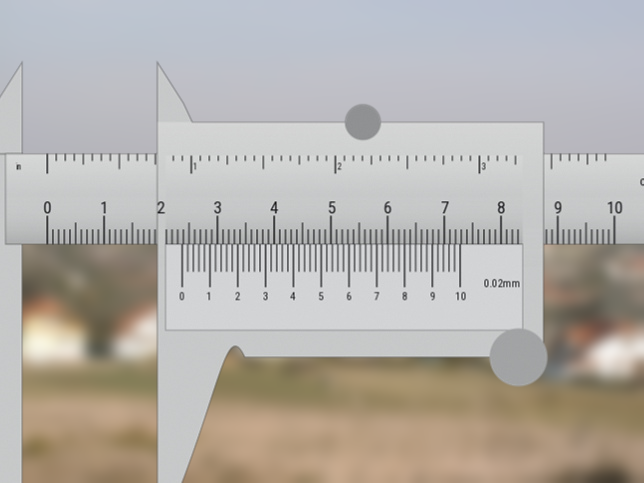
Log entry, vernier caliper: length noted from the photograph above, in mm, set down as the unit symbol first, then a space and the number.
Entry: mm 23.8
